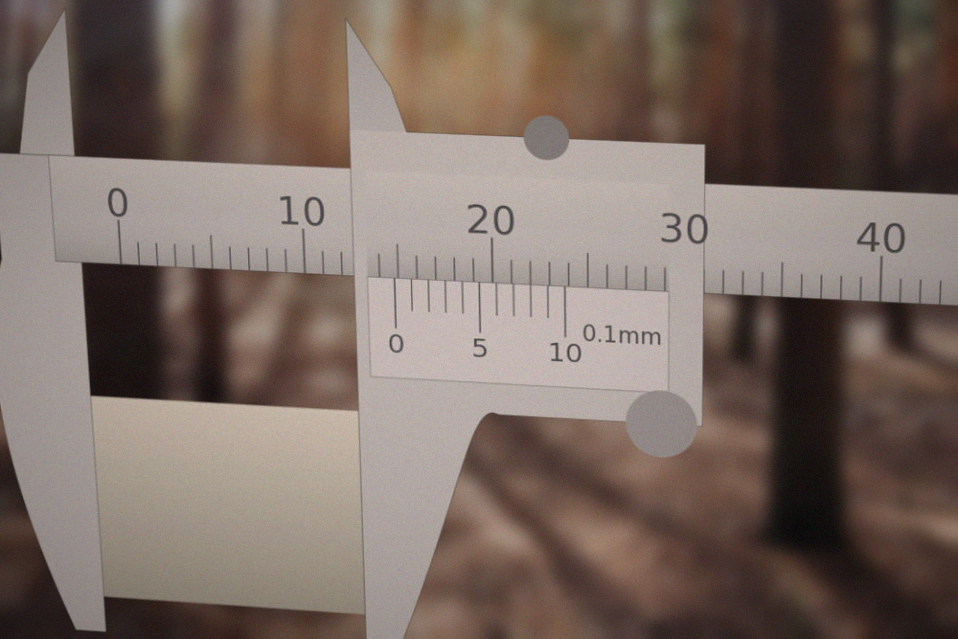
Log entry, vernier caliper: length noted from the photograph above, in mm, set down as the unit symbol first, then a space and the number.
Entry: mm 14.8
